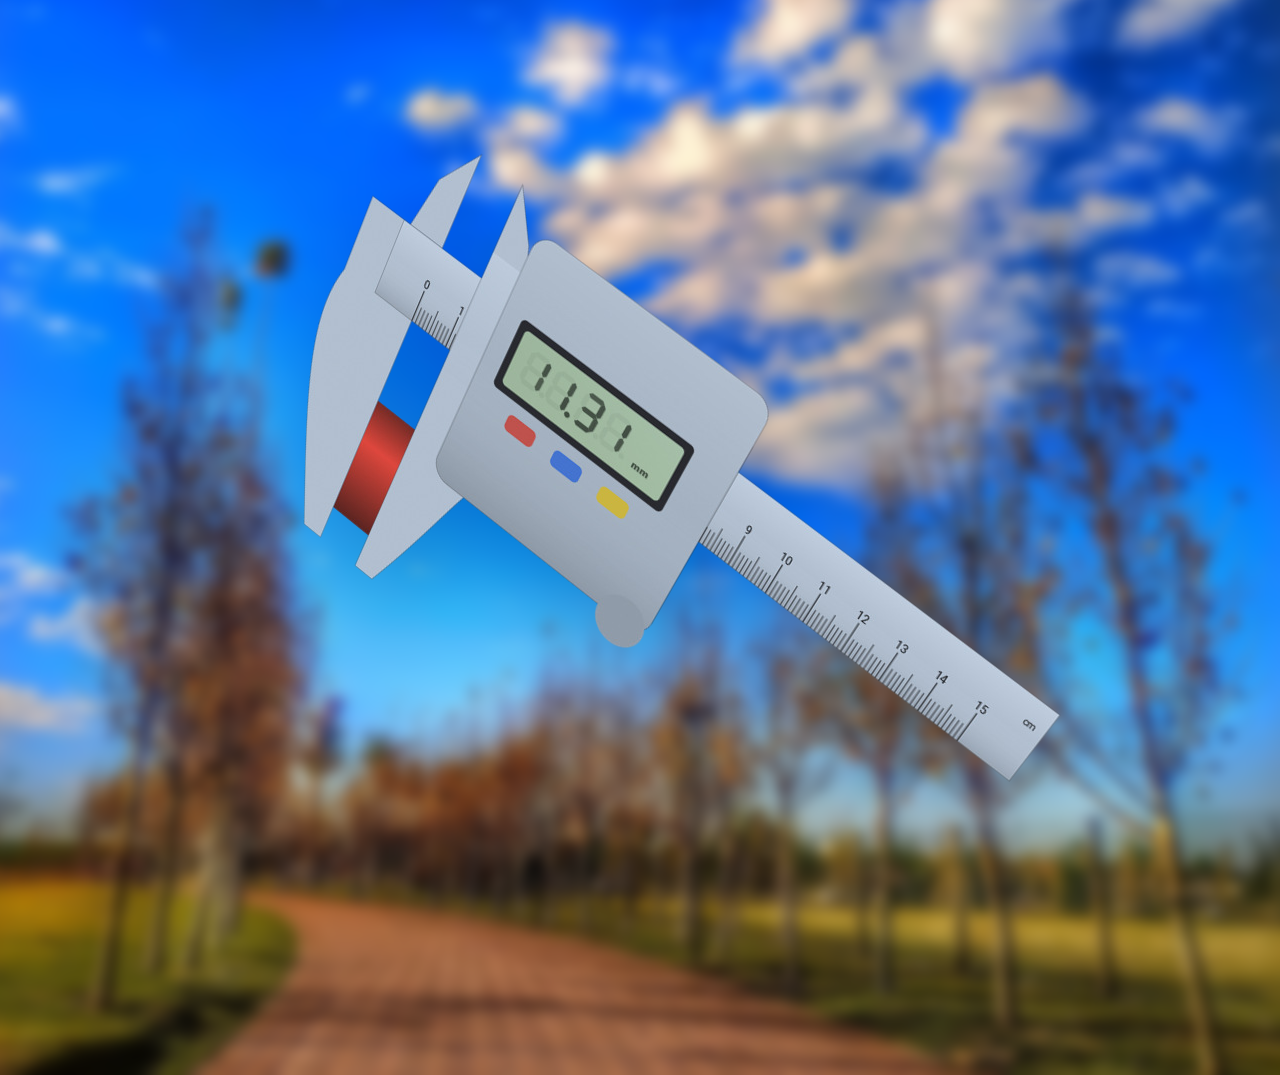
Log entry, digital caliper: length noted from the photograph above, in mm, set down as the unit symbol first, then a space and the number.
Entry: mm 11.31
